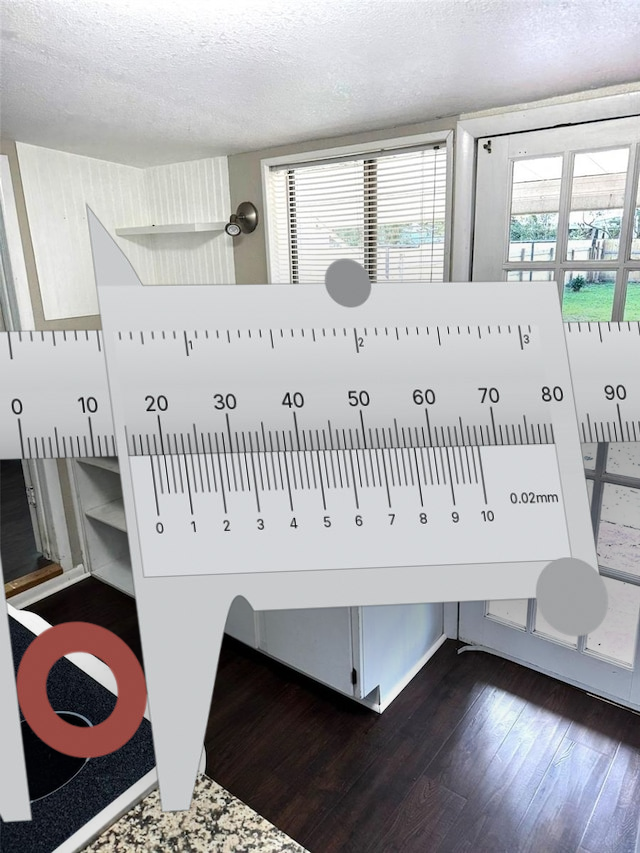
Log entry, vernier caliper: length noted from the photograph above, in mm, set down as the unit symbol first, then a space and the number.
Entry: mm 18.2
